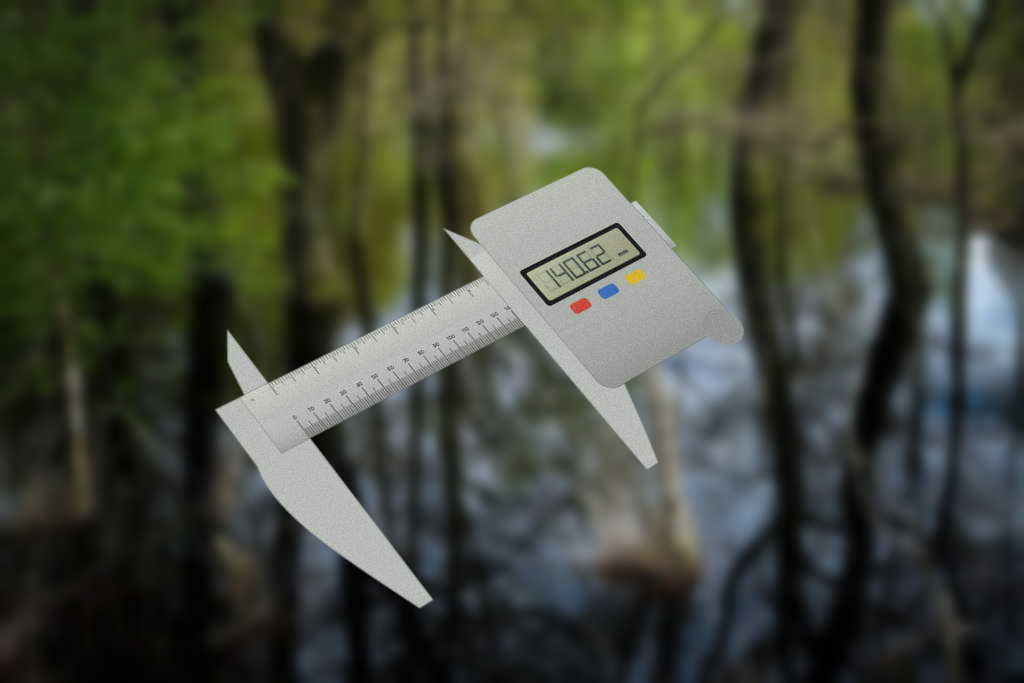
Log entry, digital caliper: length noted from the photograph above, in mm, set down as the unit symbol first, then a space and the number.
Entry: mm 140.62
